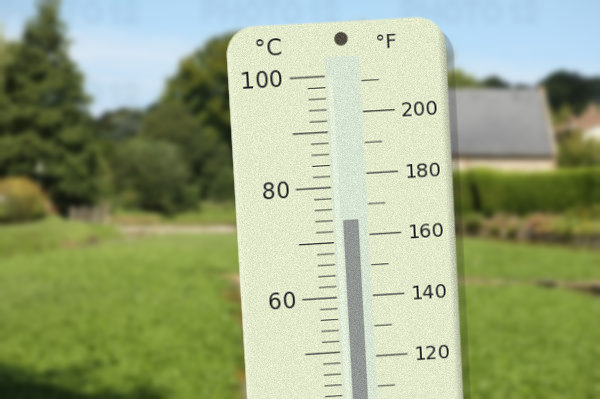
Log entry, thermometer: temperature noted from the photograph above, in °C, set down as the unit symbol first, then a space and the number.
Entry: °C 74
